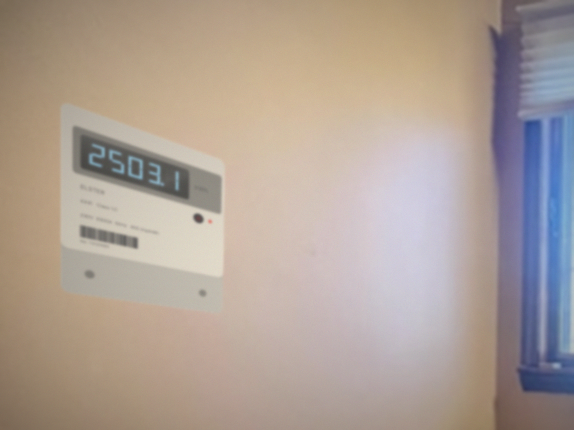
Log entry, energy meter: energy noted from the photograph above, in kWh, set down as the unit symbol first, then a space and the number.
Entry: kWh 2503.1
